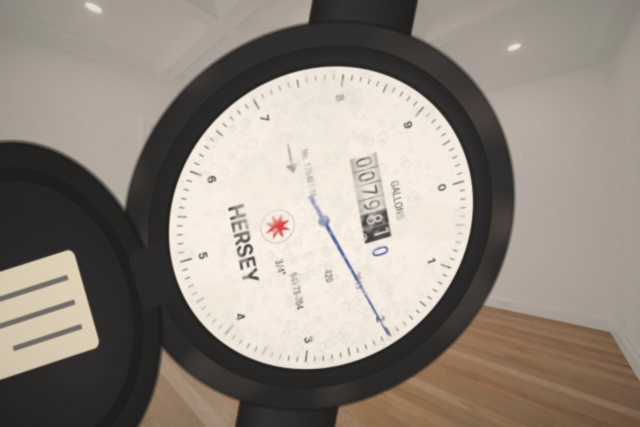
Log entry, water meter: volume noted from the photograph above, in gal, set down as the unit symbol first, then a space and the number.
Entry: gal 79812.0
